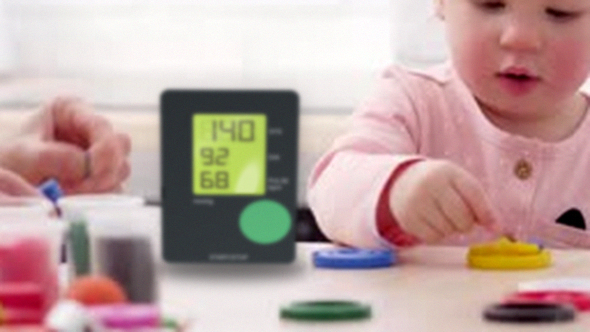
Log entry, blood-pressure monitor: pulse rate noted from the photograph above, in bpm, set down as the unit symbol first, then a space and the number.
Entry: bpm 68
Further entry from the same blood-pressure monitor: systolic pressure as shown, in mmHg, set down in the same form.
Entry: mmHg 140
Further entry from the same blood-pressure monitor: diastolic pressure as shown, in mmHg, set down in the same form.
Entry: mmHg 92
